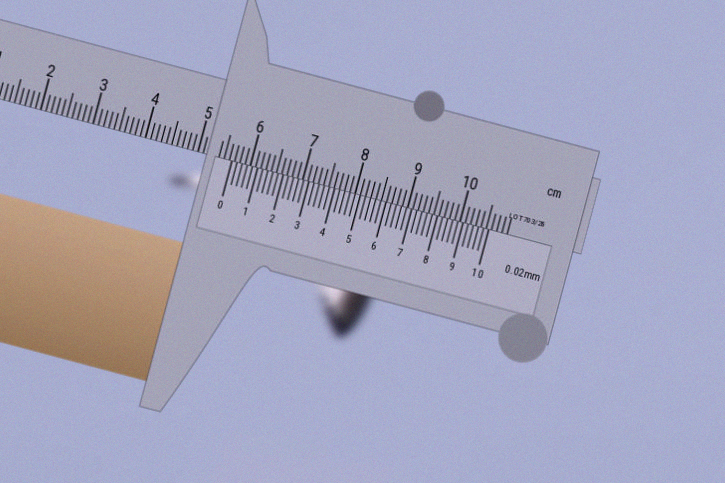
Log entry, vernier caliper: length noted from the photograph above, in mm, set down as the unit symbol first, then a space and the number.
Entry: mm 56.5
